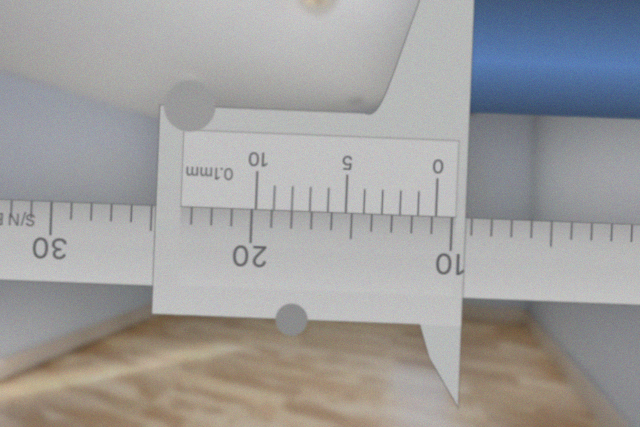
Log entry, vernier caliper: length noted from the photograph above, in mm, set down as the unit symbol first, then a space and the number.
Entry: mm 10.8
